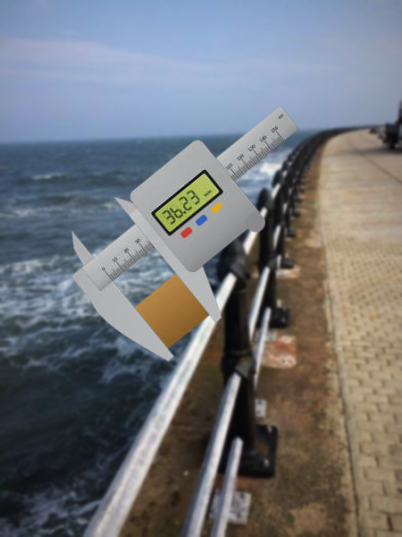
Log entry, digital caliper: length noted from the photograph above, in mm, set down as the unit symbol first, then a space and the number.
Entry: mm 36.23
